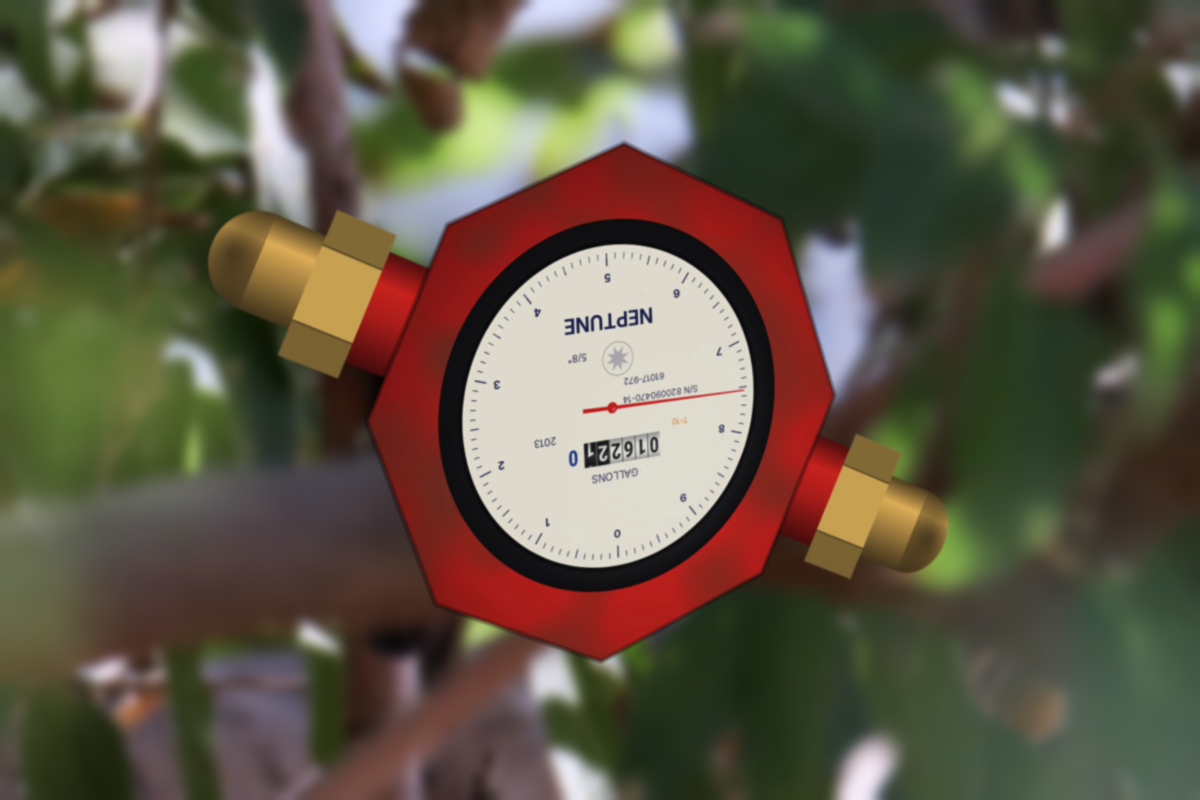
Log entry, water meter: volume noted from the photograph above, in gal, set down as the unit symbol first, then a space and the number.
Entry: gal 162207.5
